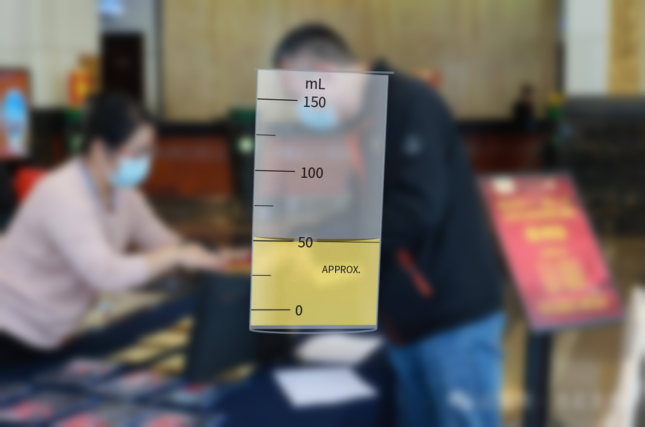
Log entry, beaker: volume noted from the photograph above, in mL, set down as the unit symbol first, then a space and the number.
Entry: mL 50
